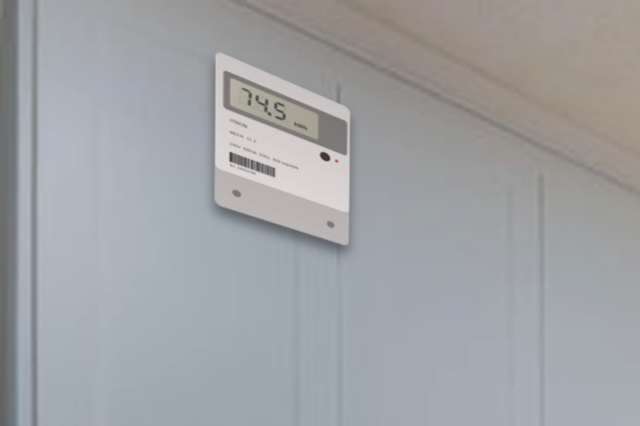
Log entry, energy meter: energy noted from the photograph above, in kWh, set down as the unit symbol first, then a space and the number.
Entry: kWh 74.5
